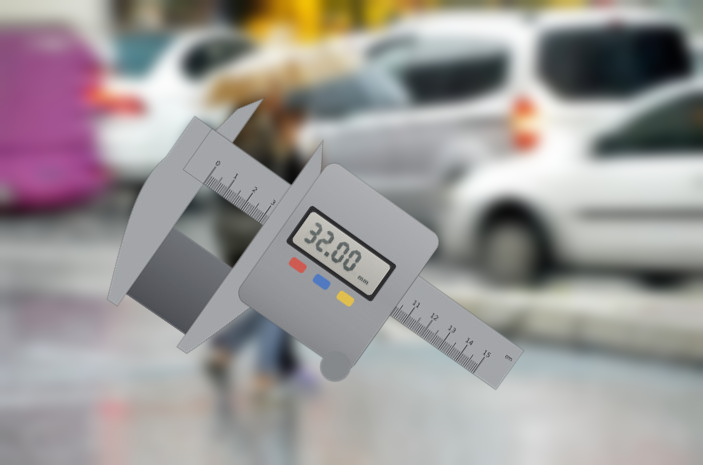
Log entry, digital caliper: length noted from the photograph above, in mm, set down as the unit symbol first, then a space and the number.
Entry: mm 32.00
